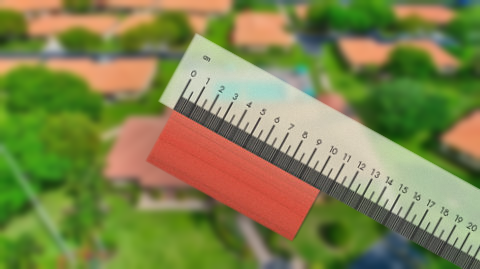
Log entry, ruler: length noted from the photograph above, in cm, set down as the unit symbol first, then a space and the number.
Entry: cm 10.5
